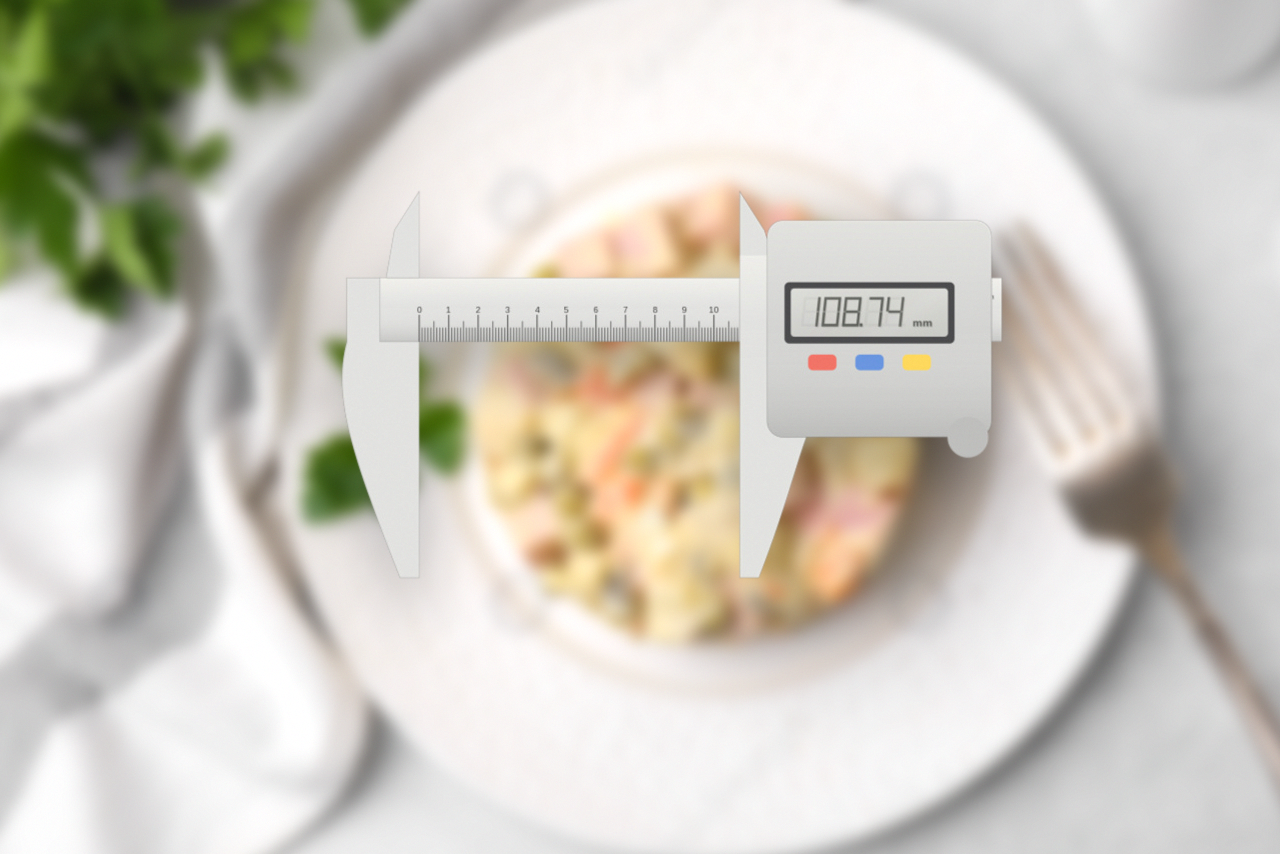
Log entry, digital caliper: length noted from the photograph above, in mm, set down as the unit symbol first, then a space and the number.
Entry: mm 108.74
